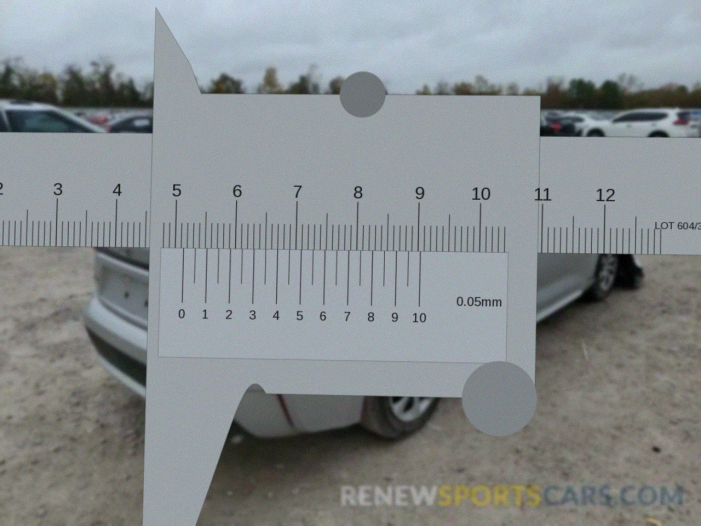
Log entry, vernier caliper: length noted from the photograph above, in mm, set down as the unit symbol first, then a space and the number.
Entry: mm 51.4
